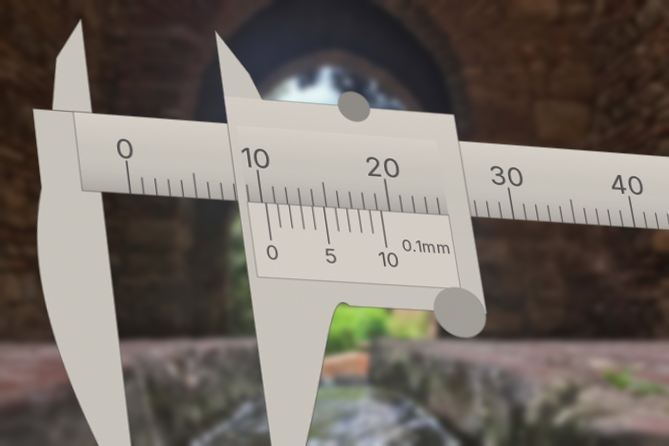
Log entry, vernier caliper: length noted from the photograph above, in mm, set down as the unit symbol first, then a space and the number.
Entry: mm 10.3
